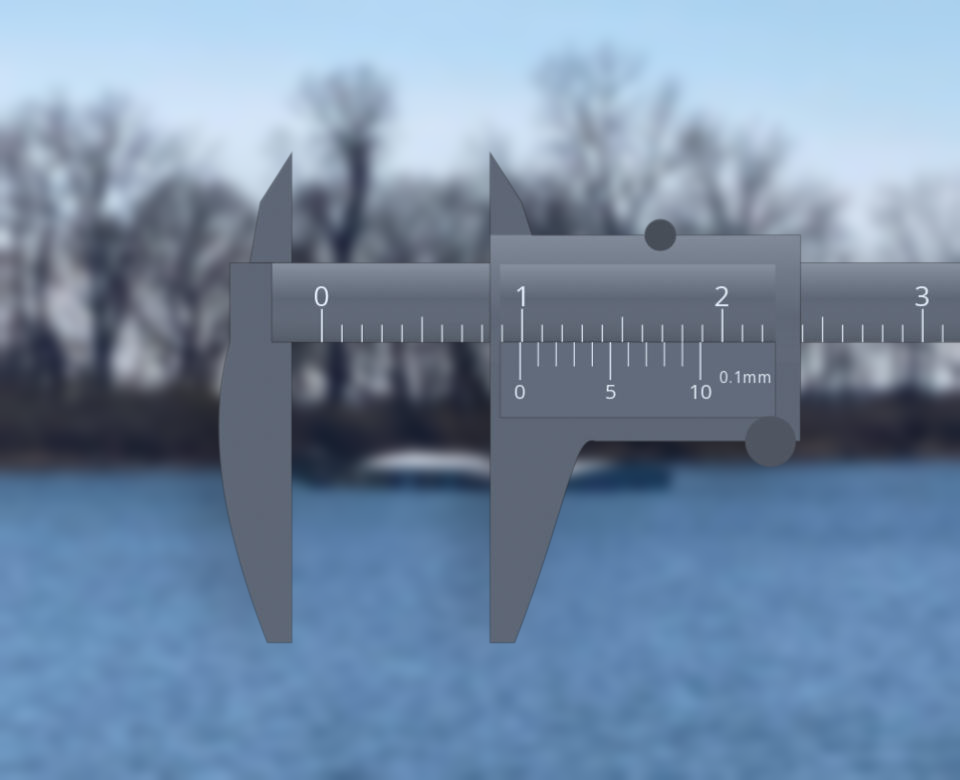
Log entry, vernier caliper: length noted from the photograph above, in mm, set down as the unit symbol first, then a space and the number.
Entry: mm 9.9
